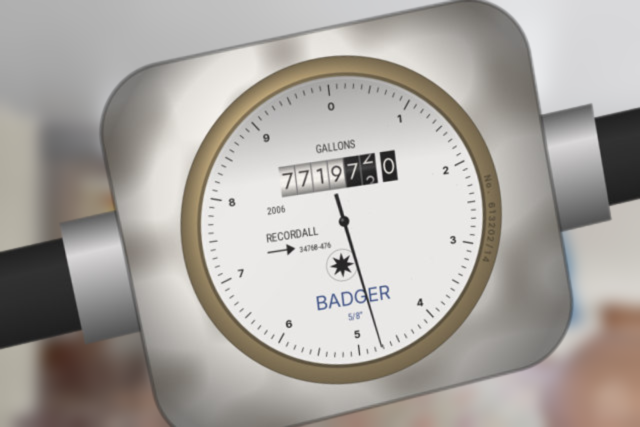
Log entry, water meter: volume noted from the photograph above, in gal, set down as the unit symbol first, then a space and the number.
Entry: gal 7719724.7
